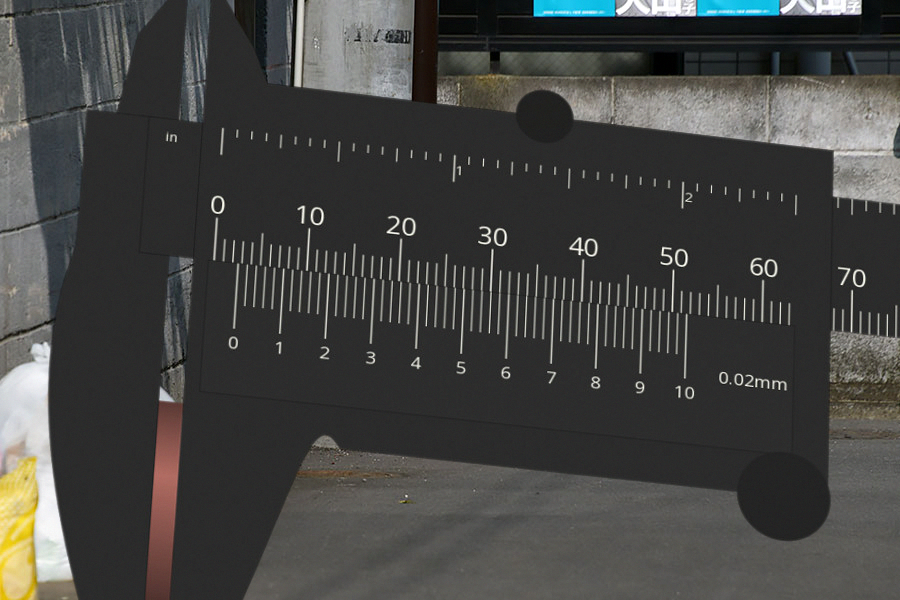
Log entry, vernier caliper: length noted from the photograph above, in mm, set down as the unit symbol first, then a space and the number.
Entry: mm 2.6
